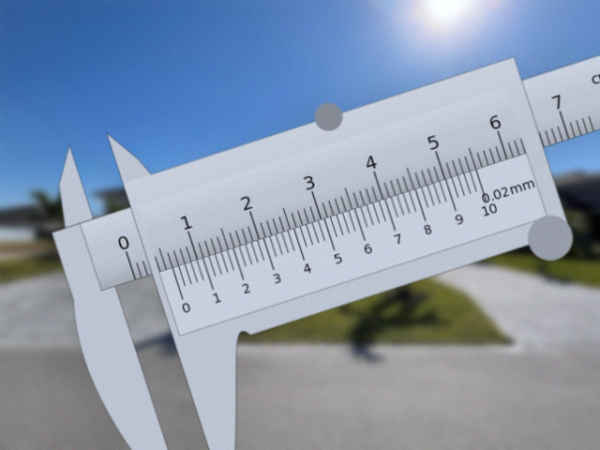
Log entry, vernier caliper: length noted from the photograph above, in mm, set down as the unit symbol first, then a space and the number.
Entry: mm 6.0
